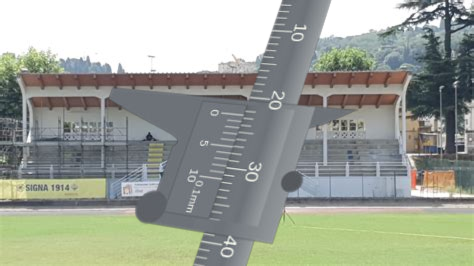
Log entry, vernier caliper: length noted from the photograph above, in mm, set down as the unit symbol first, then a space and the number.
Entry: mm 22.6
